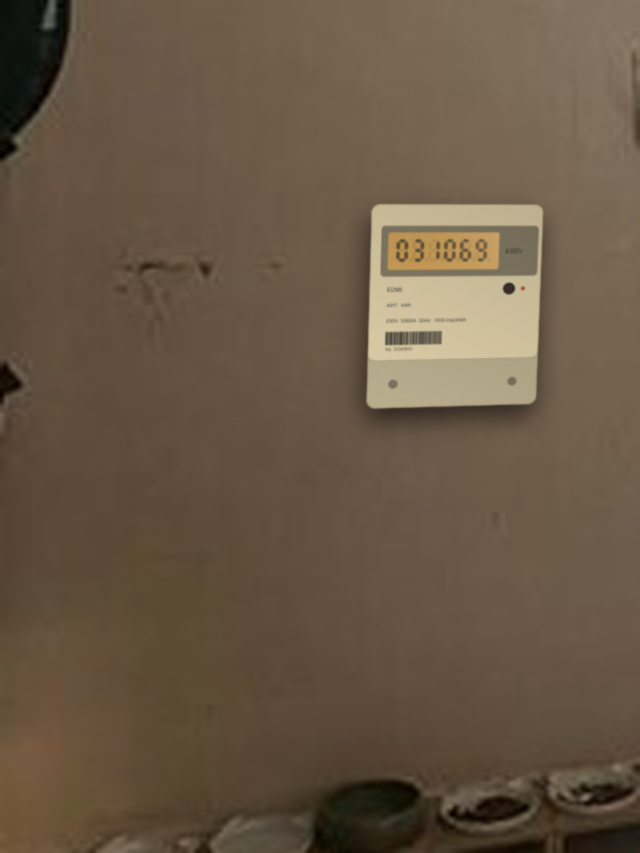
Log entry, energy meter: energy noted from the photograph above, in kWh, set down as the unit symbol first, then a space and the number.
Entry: kWh 31069
